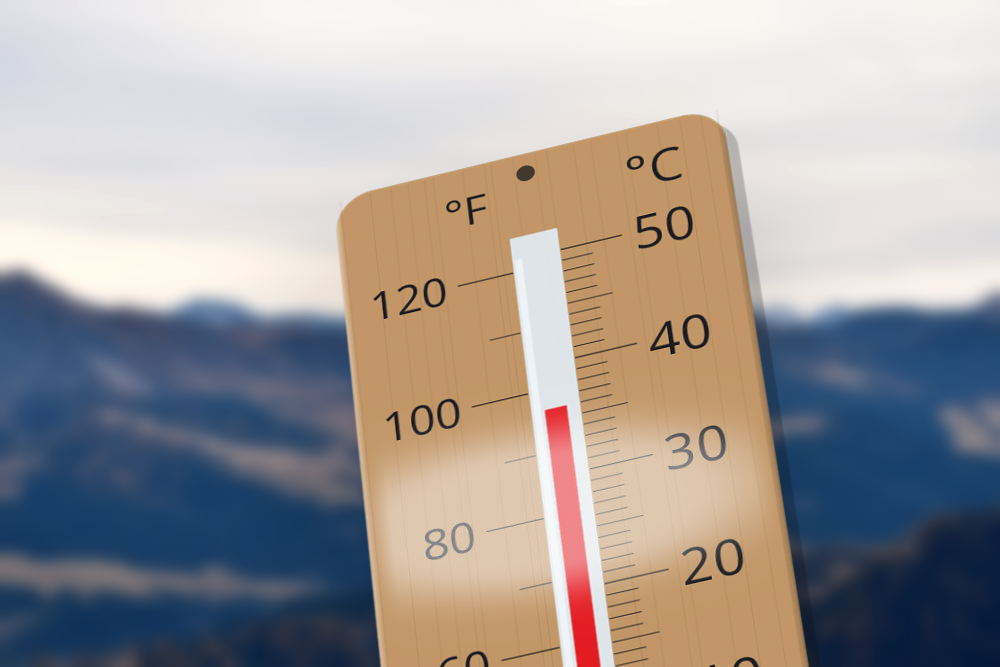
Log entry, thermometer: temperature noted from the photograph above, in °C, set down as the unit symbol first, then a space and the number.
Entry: °C 36
